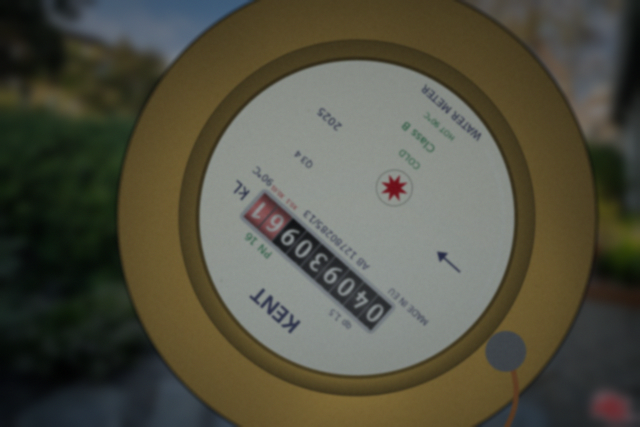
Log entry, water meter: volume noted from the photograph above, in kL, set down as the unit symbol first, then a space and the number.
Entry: kL 409309.61
